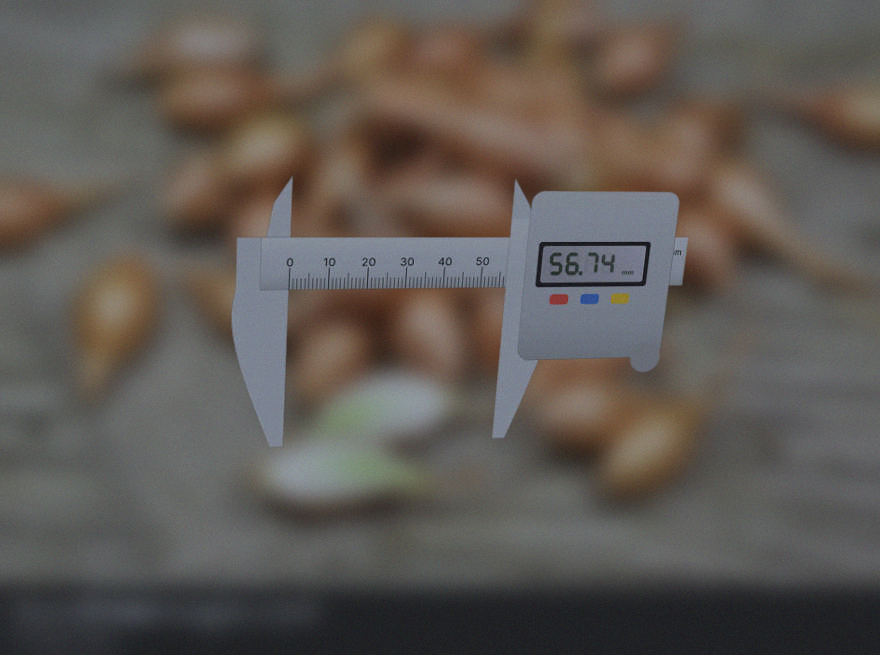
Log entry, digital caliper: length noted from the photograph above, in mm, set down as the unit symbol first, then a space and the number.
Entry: mm 56.74
